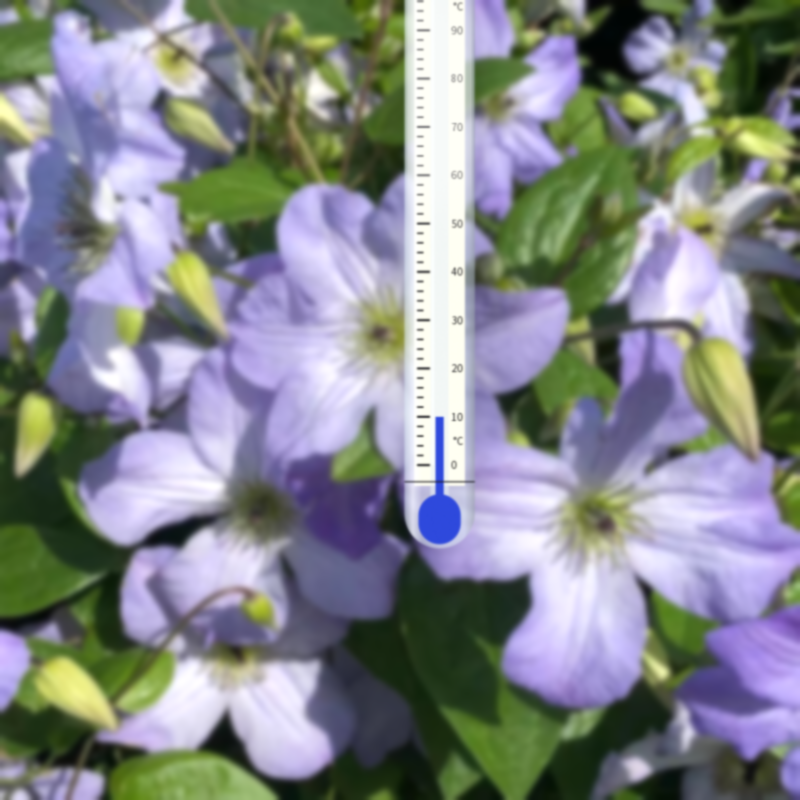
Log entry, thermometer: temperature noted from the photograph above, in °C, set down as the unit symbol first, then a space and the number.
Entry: °C 10
